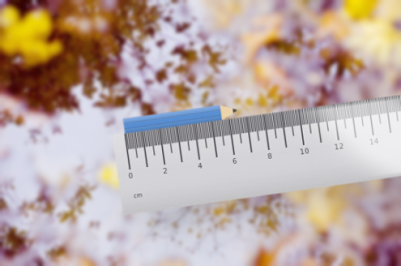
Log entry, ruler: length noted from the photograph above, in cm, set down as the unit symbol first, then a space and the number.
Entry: cm 6.5
